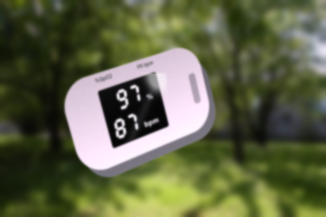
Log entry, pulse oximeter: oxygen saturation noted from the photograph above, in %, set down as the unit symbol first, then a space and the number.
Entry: % 97
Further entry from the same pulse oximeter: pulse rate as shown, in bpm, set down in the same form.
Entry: bpm 87
